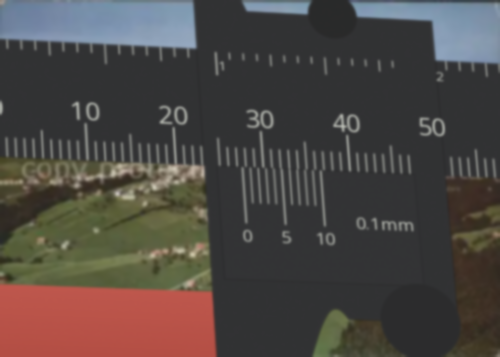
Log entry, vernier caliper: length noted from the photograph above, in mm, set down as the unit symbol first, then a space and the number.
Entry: mm 27.6
